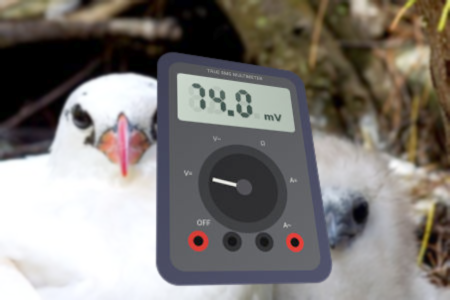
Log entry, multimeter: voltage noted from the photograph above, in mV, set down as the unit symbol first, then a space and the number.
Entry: mV 74.0
